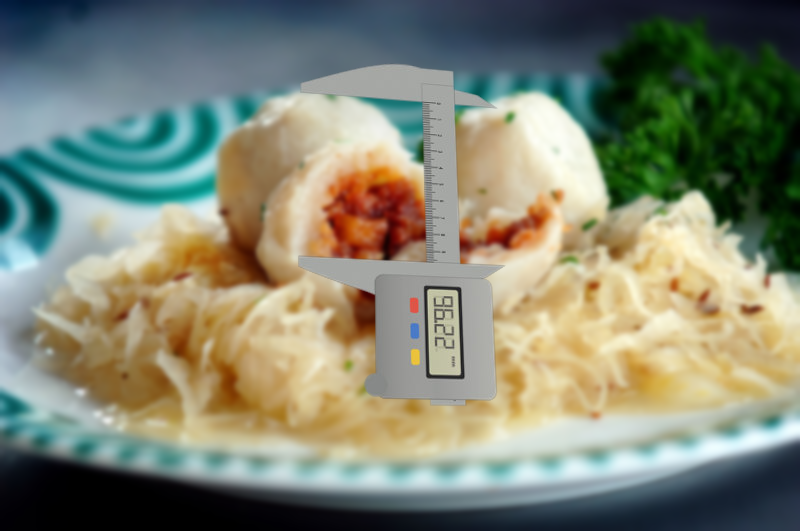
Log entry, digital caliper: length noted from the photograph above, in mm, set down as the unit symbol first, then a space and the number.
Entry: mm 96.22
